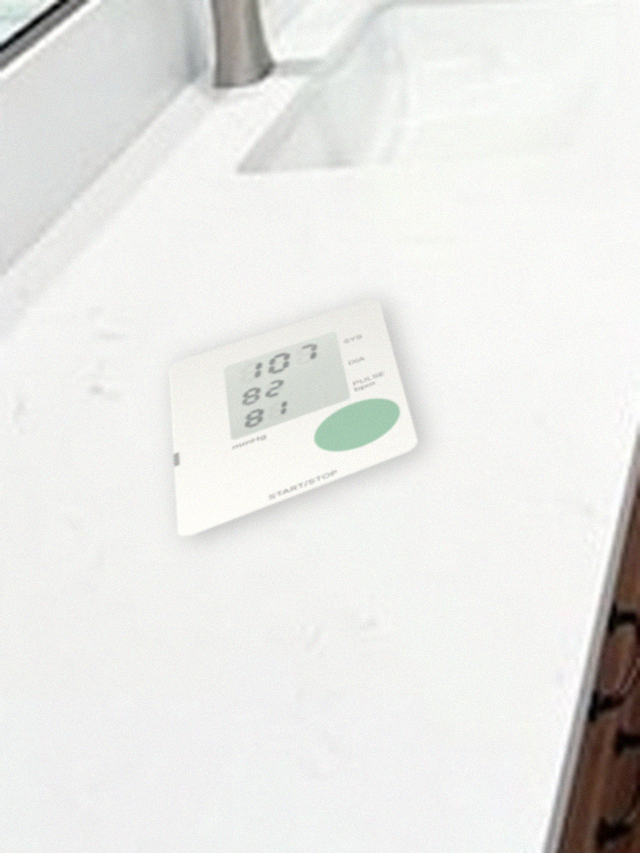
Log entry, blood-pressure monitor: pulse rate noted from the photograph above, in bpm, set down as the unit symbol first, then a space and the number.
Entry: bpm 81
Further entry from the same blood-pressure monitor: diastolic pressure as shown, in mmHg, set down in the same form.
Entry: mmHg 82
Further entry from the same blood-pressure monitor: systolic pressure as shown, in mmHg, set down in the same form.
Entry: mmHg 107
